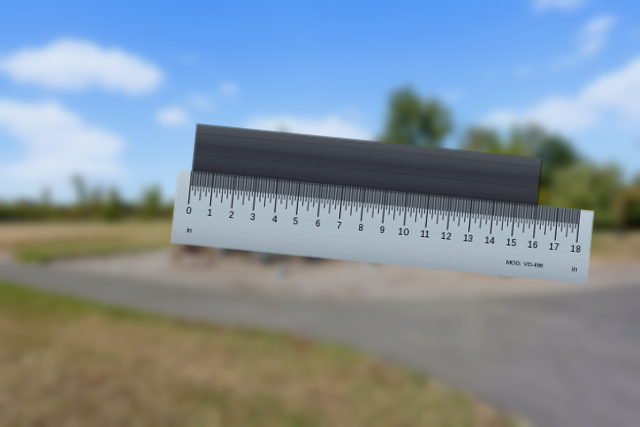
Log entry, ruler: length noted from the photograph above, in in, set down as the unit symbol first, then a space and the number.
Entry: in 16
